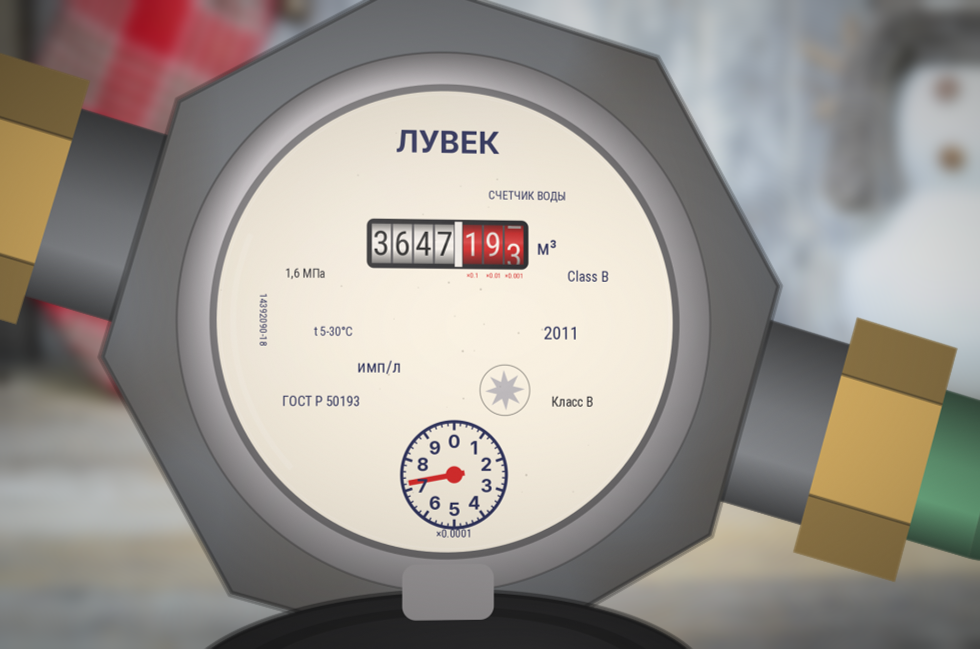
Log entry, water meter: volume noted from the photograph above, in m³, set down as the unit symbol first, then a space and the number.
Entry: m³ 3647.1927
